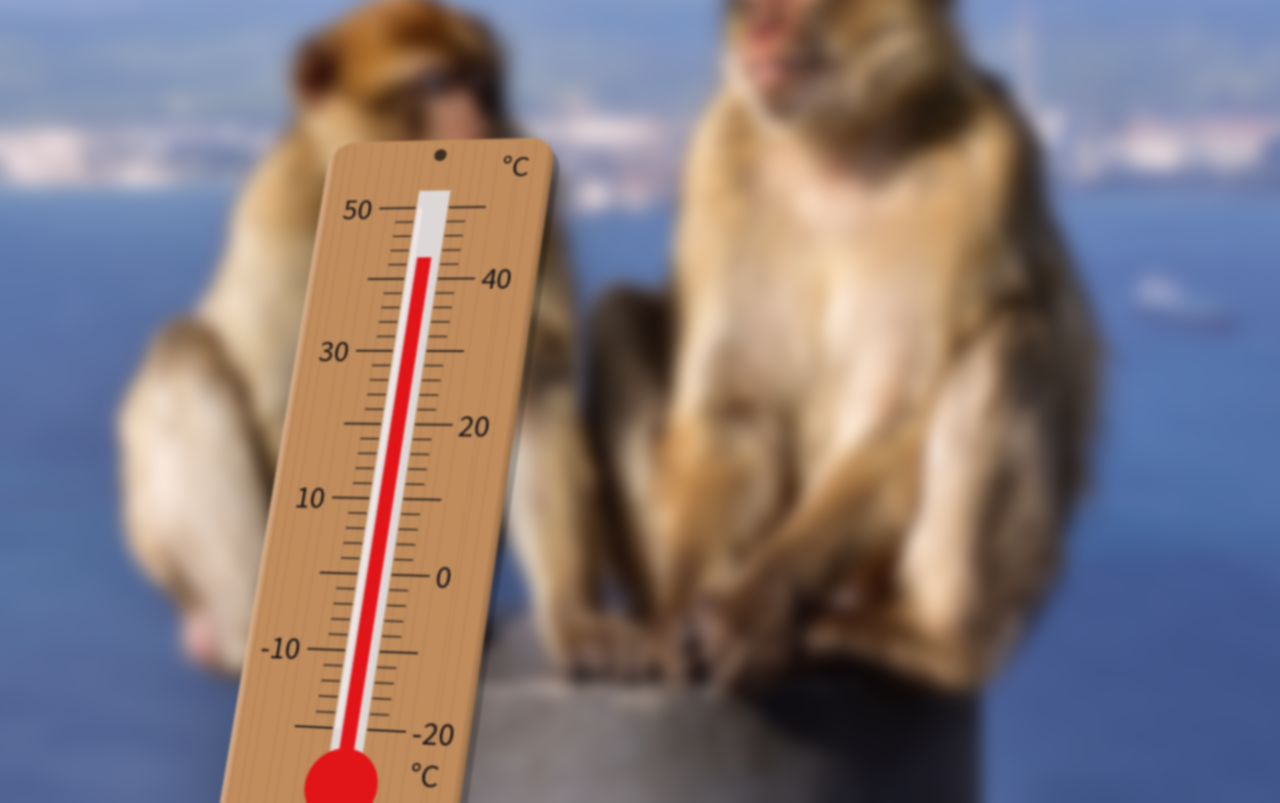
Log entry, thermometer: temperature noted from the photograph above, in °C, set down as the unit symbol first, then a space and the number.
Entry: °C 43
